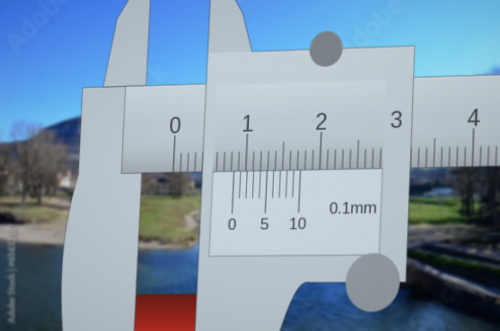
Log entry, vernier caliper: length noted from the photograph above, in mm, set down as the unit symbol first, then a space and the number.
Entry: mm 8.4
